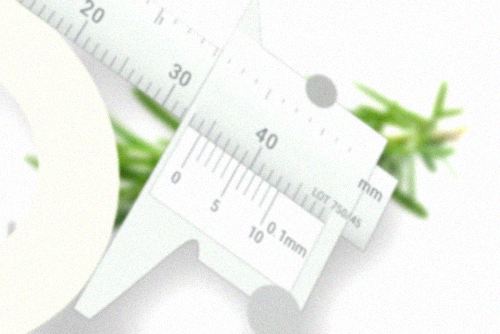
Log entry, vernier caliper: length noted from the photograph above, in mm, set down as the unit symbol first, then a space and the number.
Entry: mm 34.4
